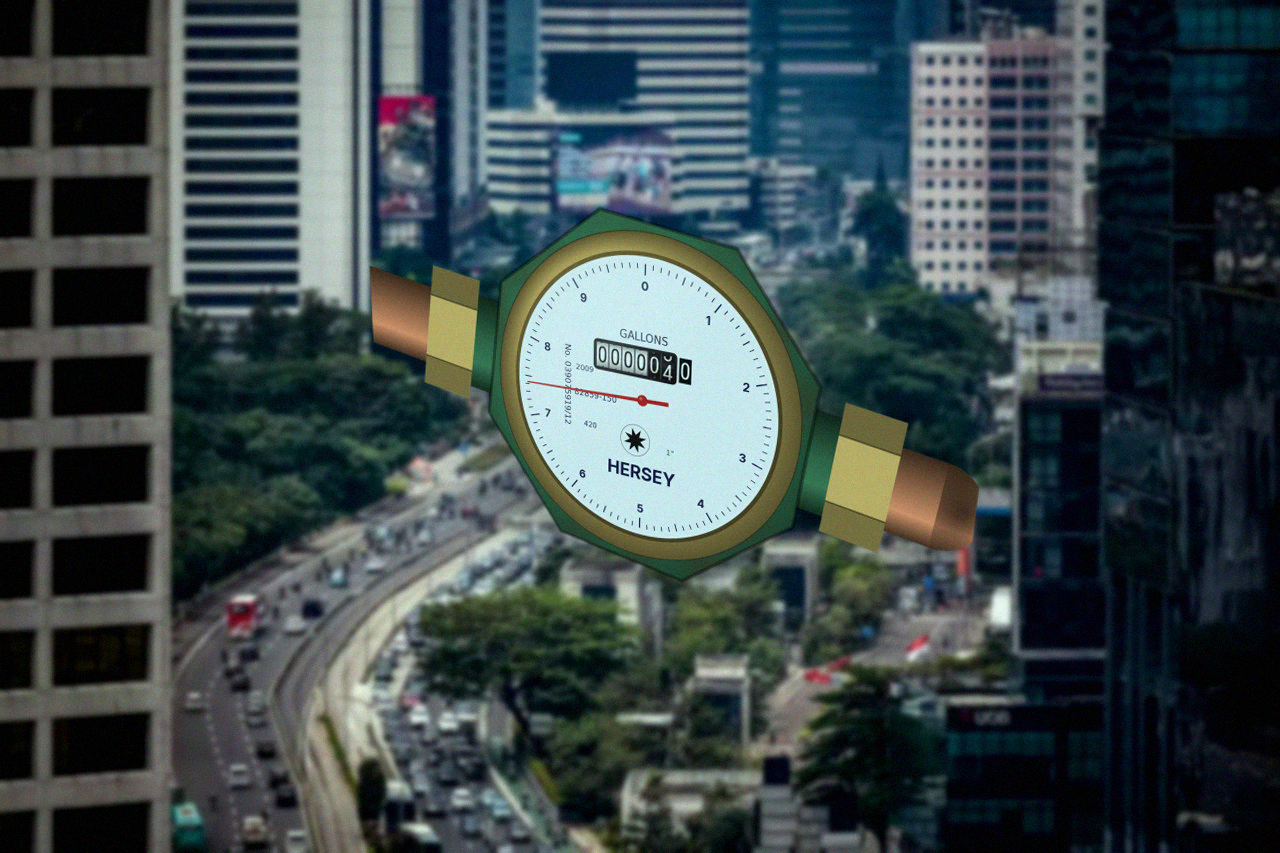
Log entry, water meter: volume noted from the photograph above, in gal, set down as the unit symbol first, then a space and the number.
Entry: gal 37.4
